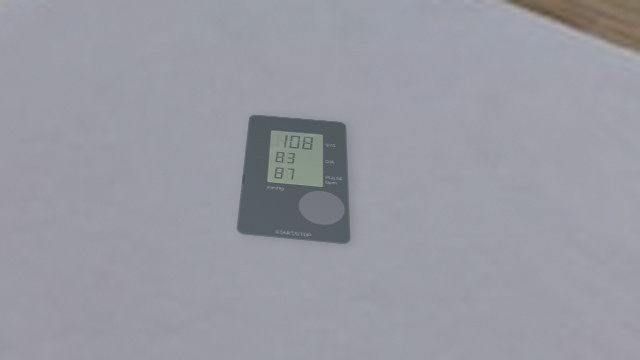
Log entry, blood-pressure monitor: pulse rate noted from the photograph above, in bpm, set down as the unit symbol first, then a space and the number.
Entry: bpm 87
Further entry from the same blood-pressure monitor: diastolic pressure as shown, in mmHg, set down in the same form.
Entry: mmHg 83
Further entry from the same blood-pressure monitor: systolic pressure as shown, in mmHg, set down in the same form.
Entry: mmHg 108
